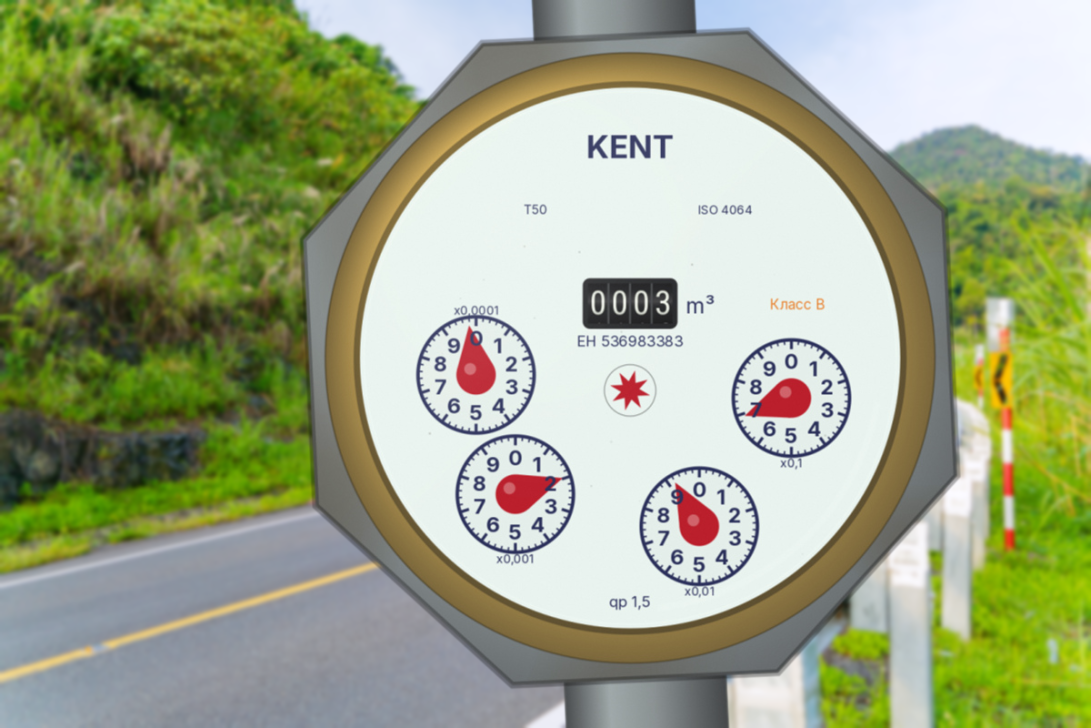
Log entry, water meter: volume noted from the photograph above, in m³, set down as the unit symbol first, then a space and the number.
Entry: m³ 3.6919
